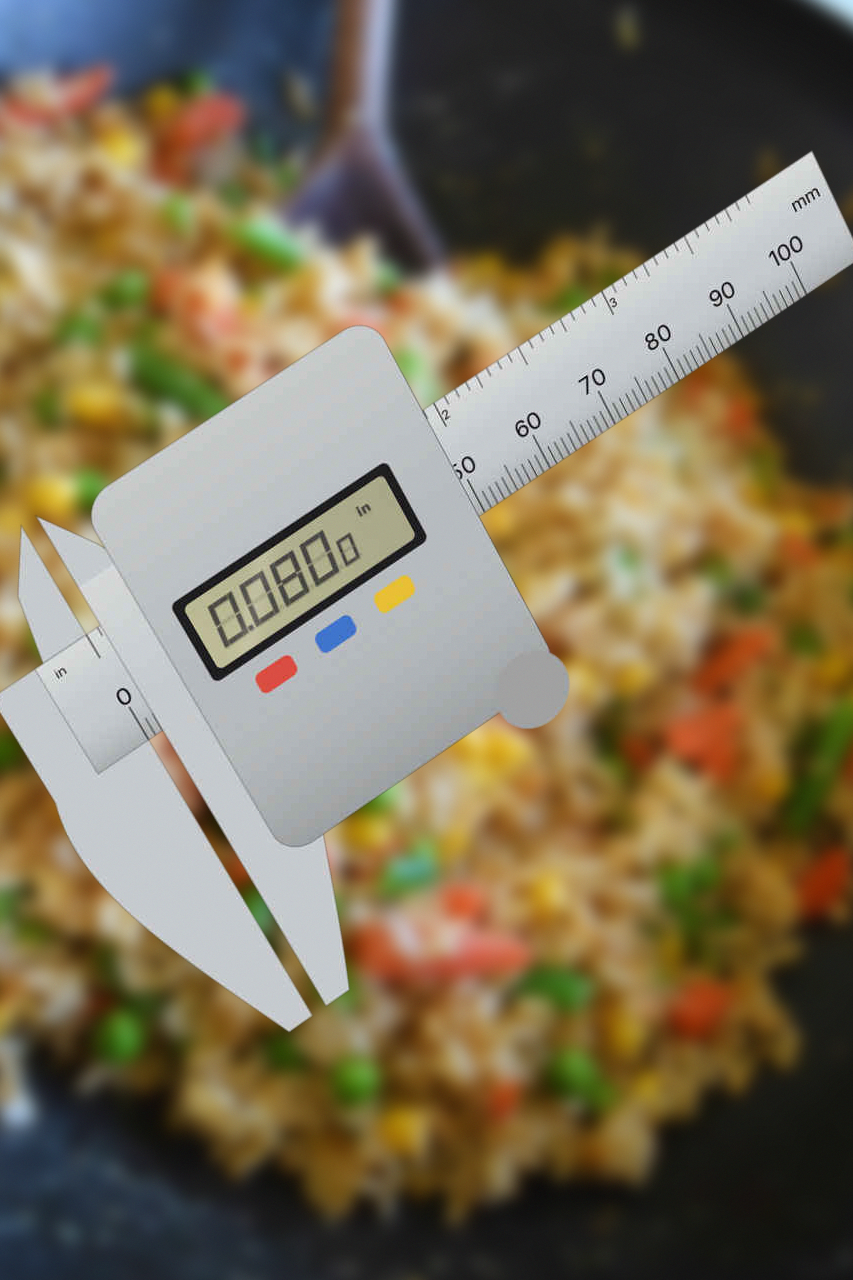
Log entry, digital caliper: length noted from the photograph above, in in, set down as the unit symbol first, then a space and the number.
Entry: in 0.0800
